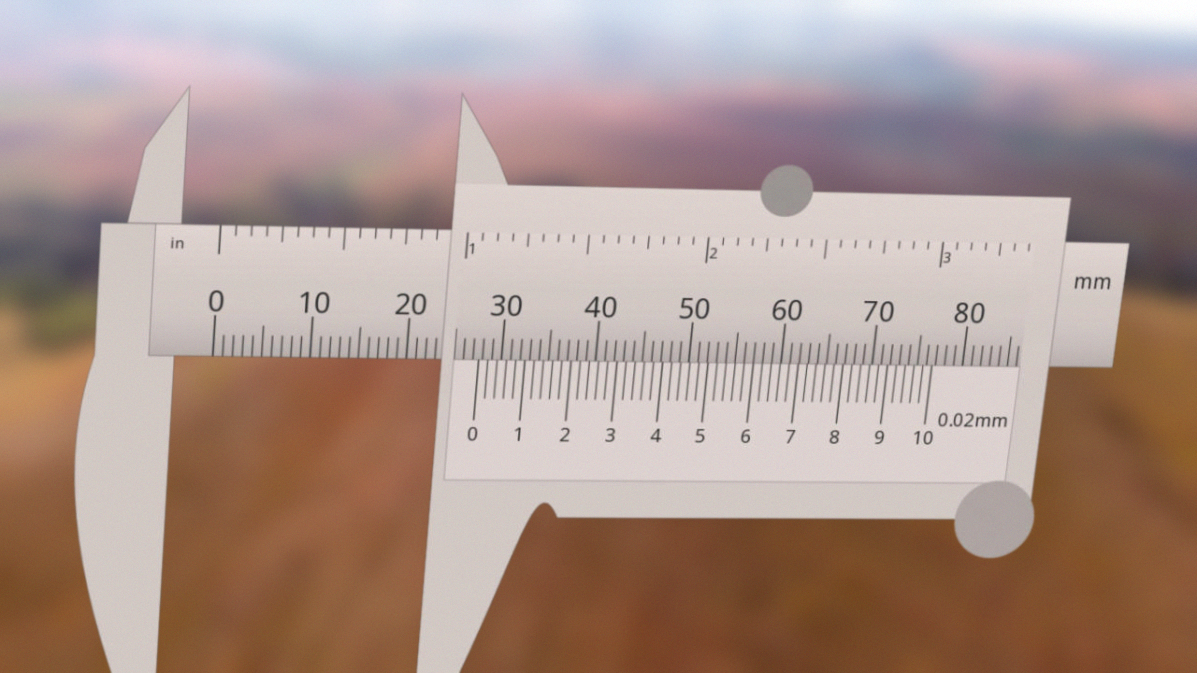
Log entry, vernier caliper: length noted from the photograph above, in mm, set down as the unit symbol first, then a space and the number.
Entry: mm 27.6
